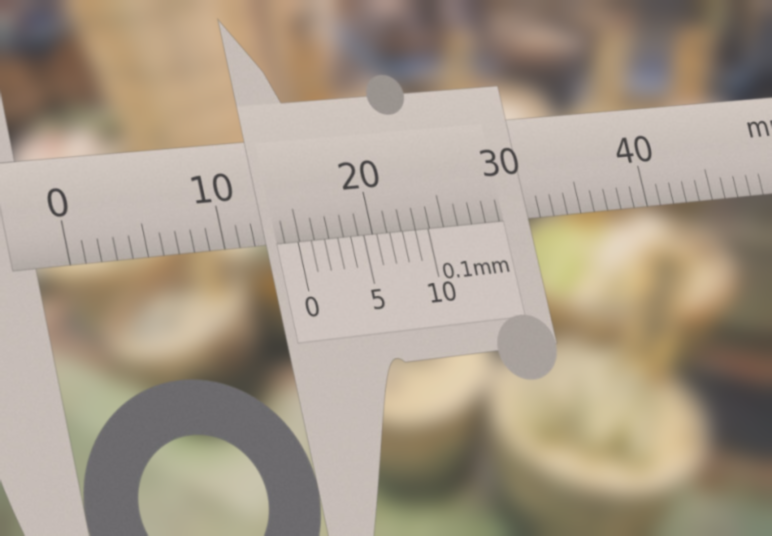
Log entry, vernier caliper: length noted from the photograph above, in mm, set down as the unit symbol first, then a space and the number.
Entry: mm 14.9
